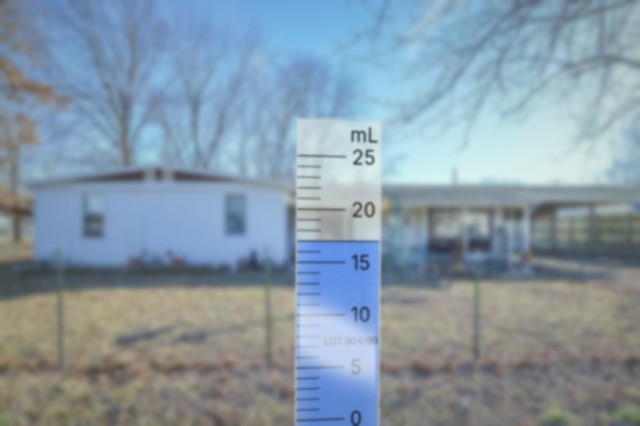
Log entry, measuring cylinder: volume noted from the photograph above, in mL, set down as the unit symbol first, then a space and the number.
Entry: mL 17
